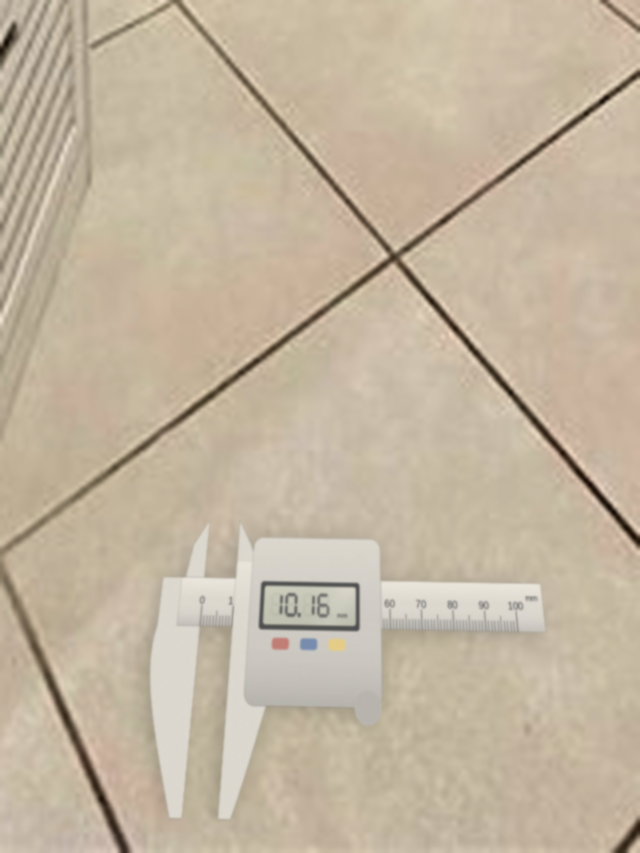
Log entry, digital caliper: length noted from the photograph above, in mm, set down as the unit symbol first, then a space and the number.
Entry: mm 10.16
